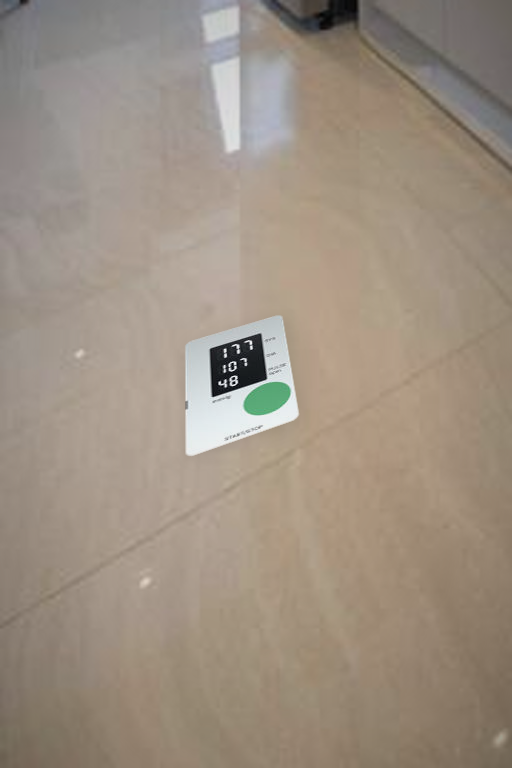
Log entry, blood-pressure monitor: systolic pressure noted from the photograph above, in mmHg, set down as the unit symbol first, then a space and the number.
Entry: mmHg 177
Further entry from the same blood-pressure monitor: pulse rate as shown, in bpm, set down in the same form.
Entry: bpm 48
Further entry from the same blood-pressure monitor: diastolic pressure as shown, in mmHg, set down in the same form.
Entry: mmHg 107
